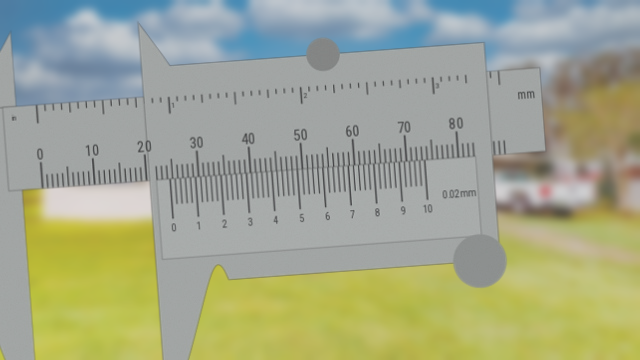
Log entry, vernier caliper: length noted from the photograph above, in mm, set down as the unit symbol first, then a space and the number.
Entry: mm 24.5
